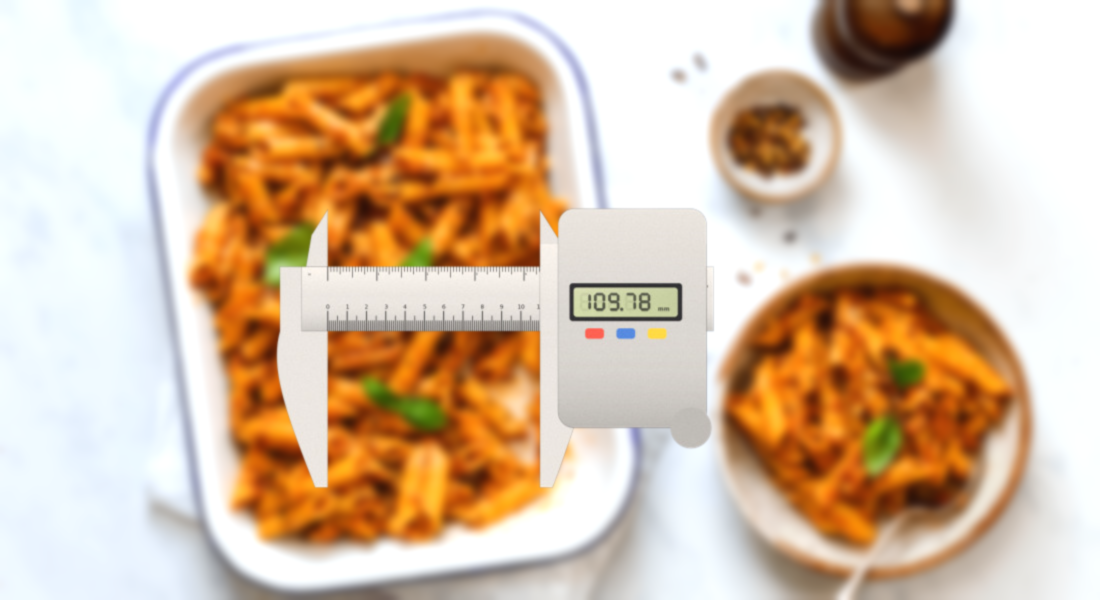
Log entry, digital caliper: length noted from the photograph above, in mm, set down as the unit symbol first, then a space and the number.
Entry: mm 109.78
